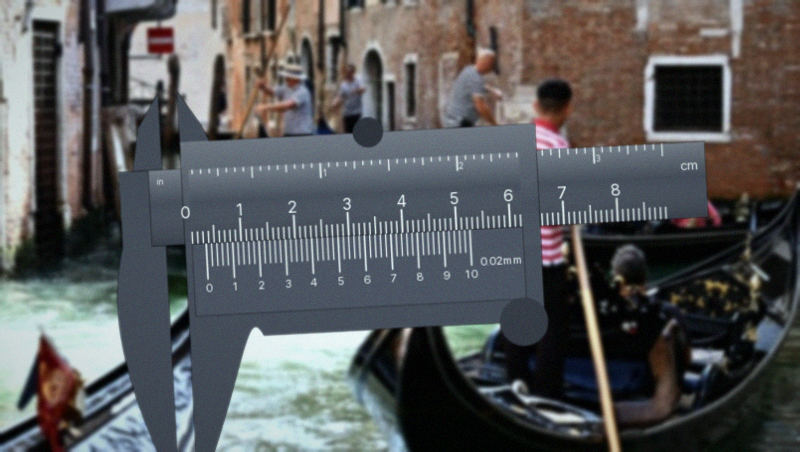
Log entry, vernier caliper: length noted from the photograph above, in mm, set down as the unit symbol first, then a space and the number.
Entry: mm 3.5
